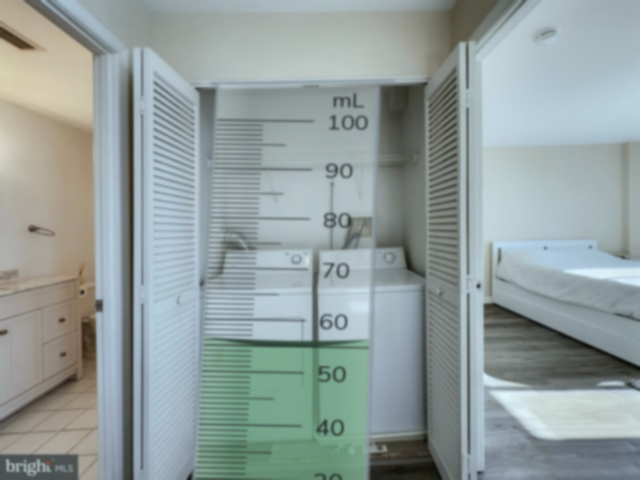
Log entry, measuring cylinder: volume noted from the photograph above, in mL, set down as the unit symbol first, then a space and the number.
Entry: mL 55
